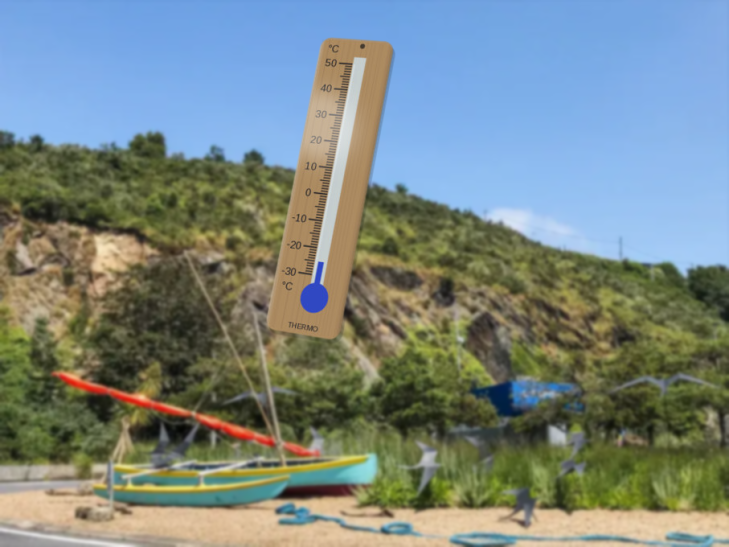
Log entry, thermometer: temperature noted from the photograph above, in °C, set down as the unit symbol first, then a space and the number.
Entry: °C -25
